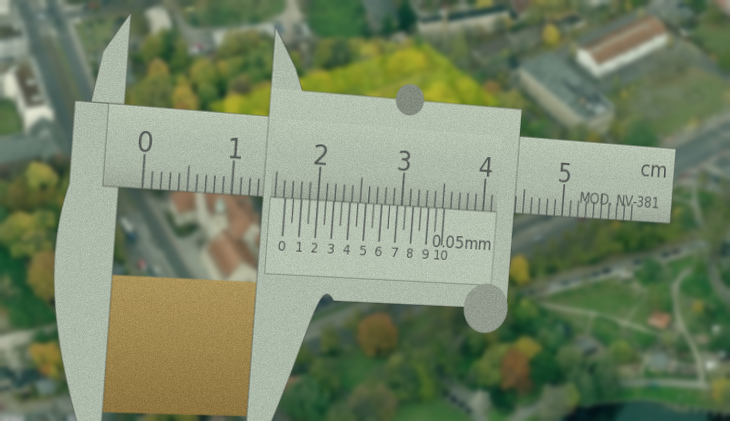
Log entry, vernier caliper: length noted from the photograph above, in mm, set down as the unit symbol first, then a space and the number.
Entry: mm 16.2
